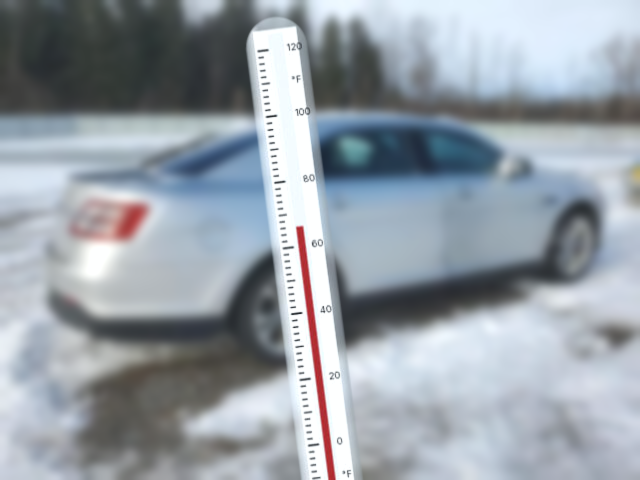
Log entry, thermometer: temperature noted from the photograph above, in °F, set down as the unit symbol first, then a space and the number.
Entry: °F 66
